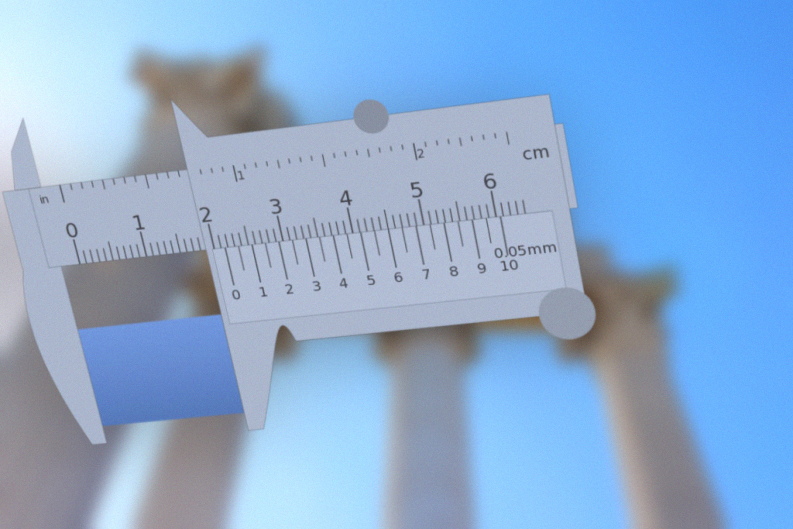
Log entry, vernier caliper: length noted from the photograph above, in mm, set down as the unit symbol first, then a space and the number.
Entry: mm 21.6
